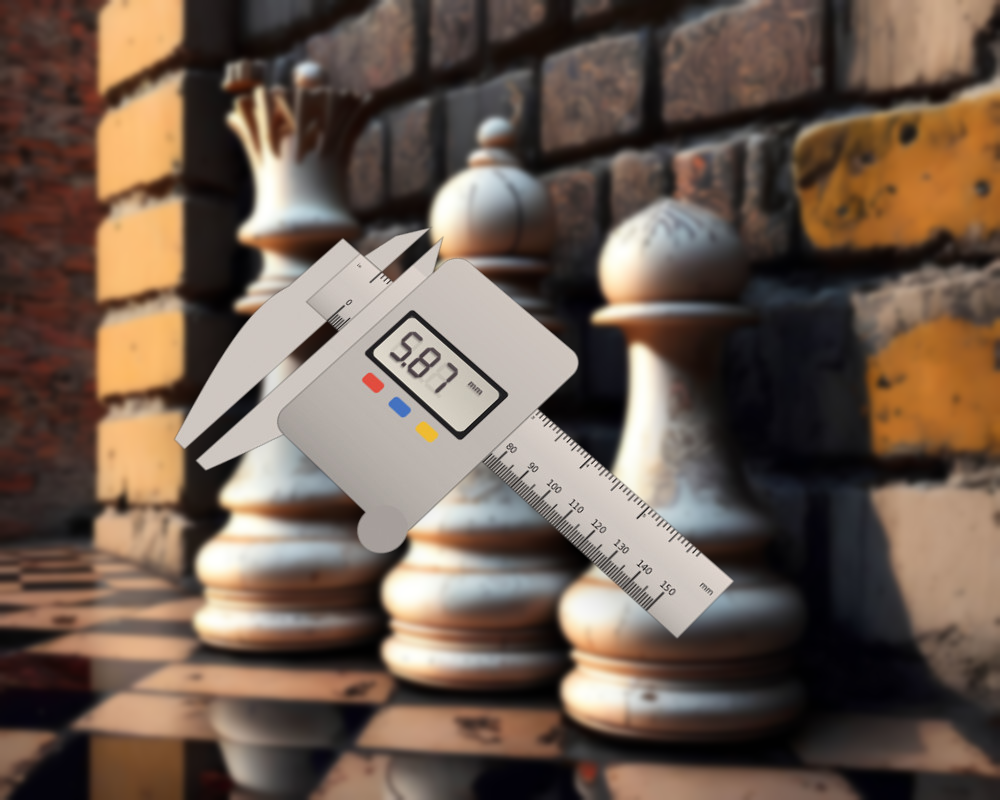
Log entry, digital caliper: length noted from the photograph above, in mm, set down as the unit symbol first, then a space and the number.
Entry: mm 5.87
